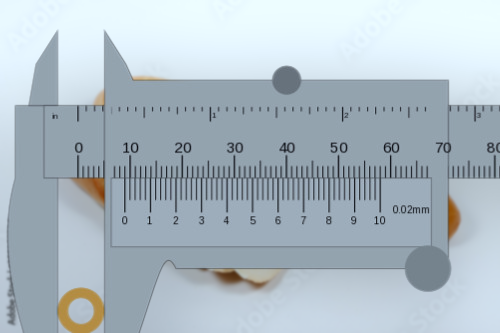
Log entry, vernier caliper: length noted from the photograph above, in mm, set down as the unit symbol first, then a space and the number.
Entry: mm 9.0
